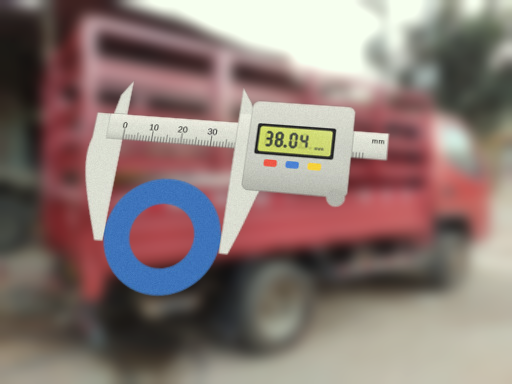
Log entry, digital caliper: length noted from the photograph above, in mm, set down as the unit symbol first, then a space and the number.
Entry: mm 38.04
